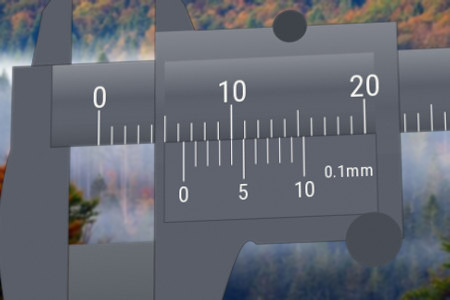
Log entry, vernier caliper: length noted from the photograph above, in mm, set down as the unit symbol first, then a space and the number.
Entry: mm 6.4
